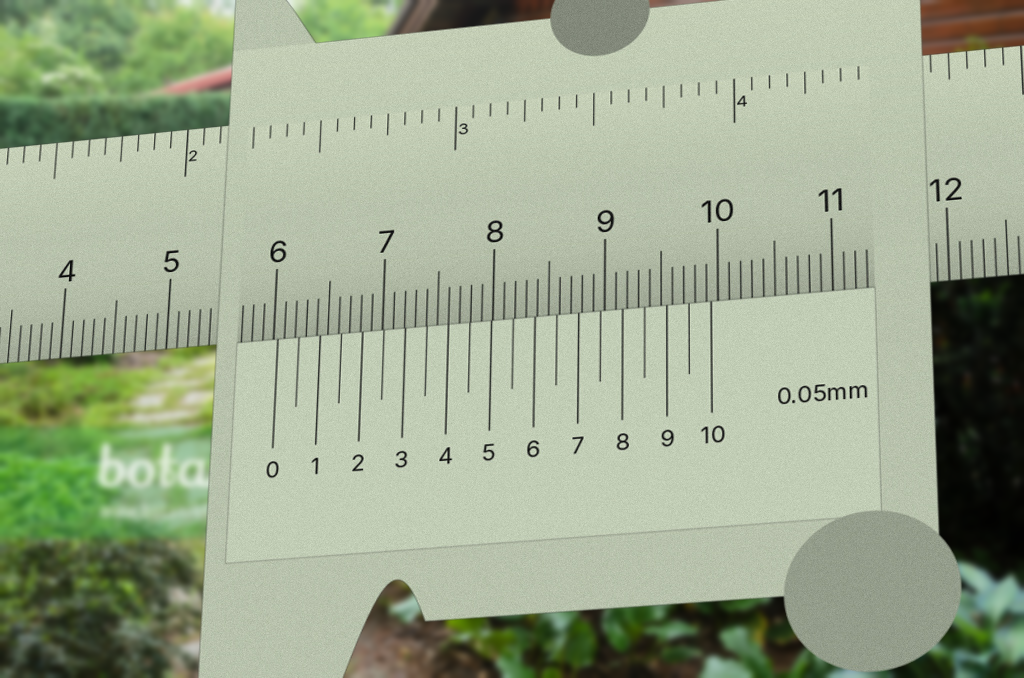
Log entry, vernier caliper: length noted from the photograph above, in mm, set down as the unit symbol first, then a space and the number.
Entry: mm 60.4
